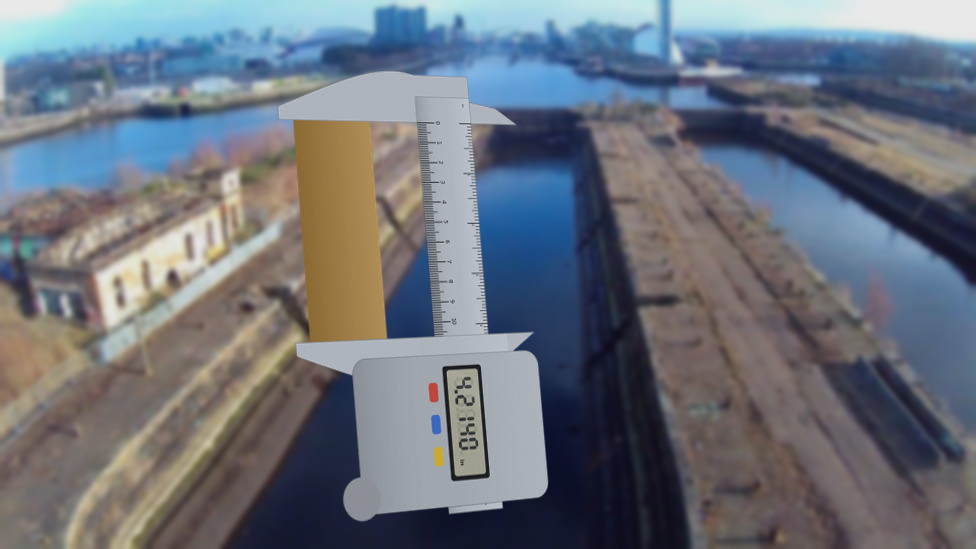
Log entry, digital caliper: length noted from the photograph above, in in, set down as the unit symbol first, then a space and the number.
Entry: in 4.2140
